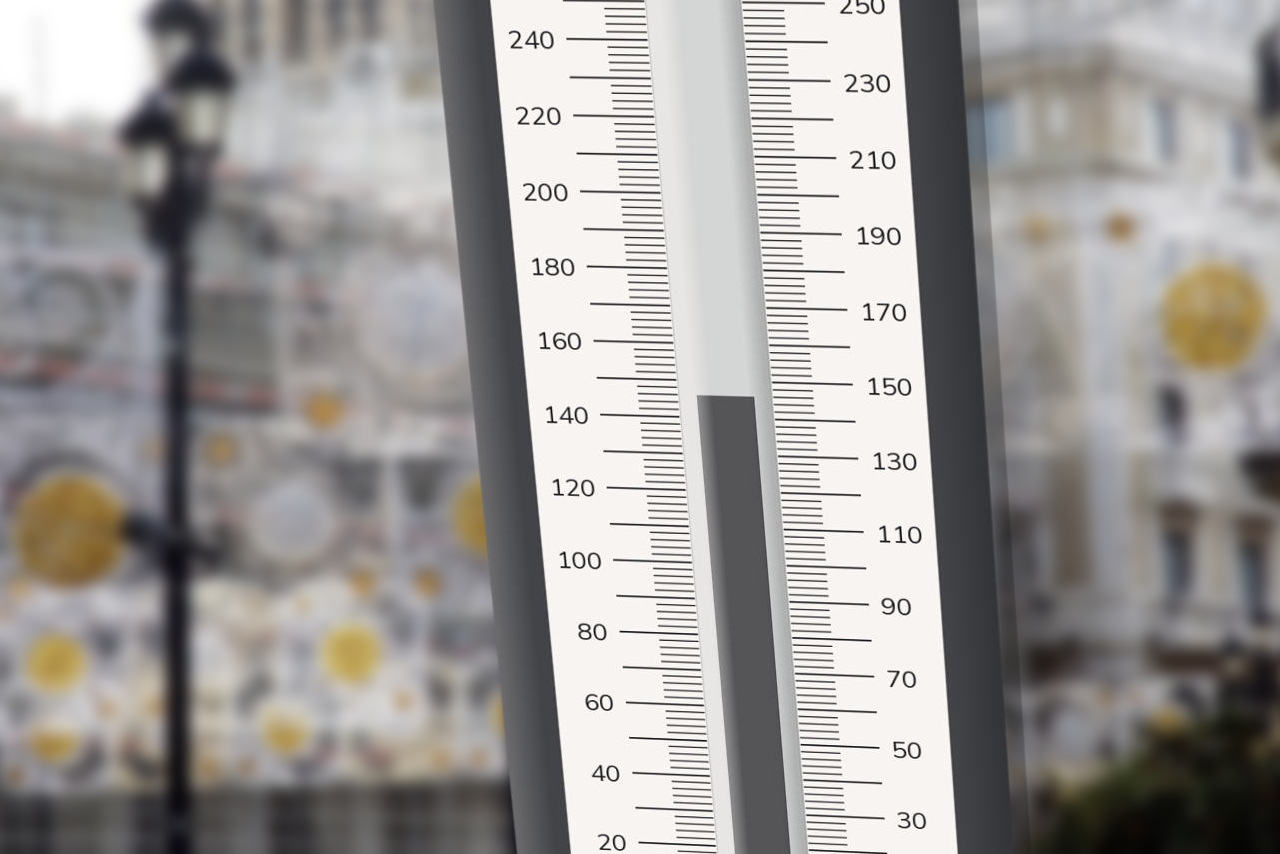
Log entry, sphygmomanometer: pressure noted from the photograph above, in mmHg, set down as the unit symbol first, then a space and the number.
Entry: mmHg 146
